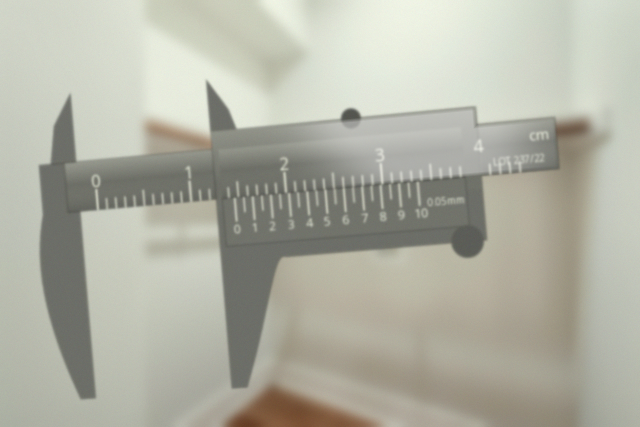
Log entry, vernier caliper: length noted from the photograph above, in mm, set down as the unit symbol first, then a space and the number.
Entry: mm 14.6
